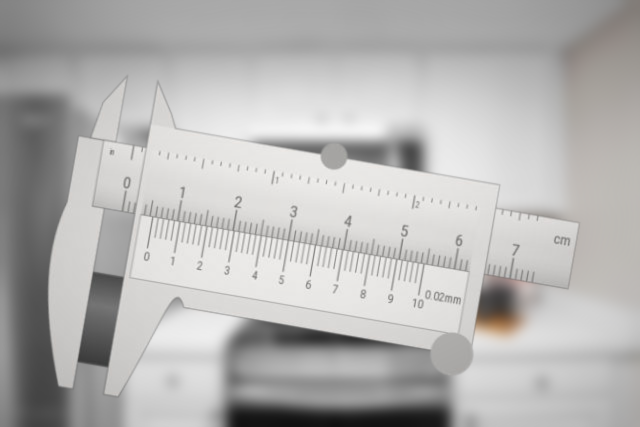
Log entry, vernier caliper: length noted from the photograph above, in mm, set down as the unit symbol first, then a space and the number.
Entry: mm 5.5
